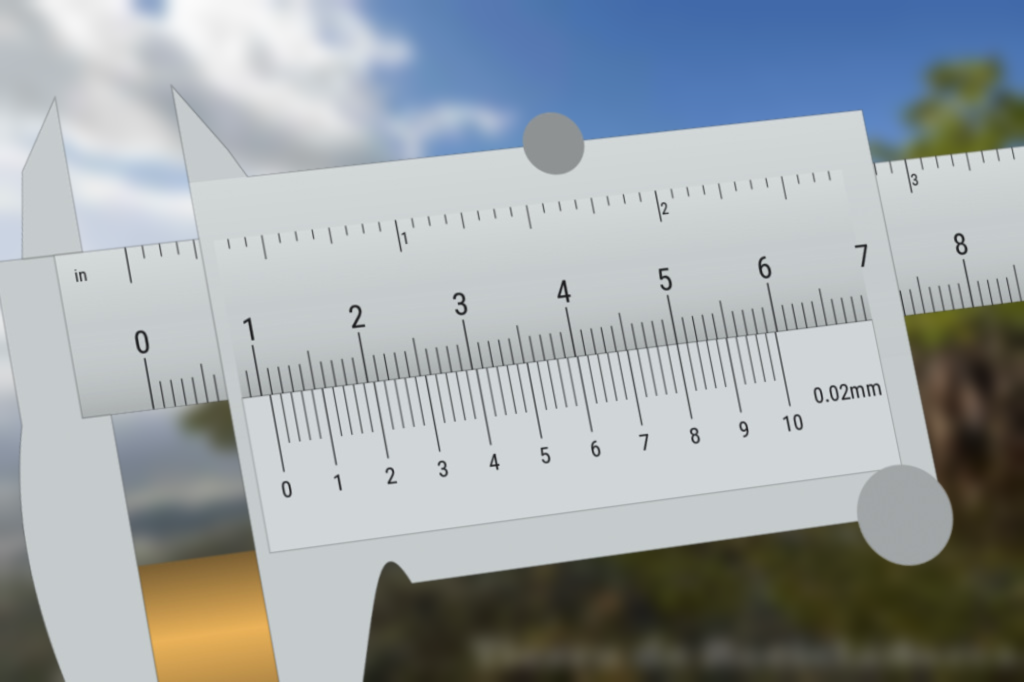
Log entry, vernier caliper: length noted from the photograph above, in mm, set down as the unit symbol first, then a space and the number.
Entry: mm 10.8
